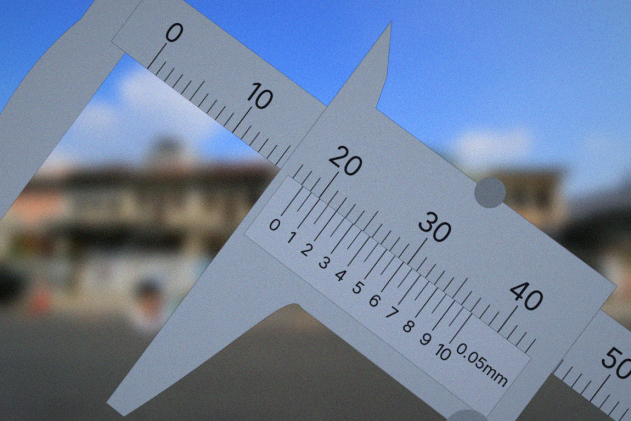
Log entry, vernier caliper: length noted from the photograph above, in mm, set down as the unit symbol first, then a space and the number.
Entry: mm 18.2
